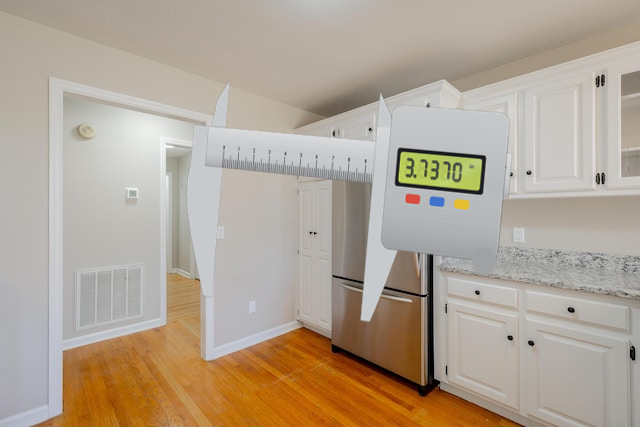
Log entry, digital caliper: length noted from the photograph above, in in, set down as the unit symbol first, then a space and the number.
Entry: in 3.7370
